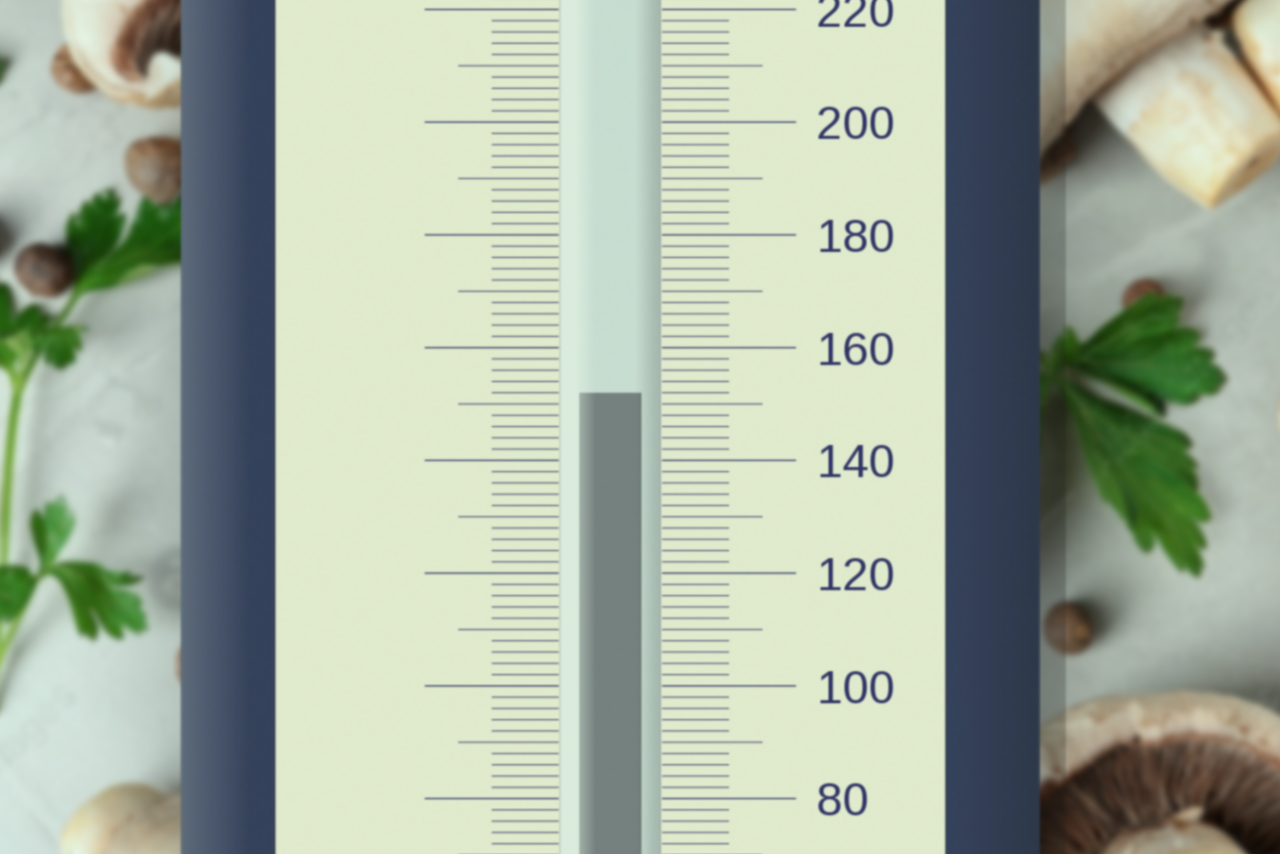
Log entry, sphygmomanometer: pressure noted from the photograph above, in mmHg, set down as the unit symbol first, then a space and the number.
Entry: mmHg 152
